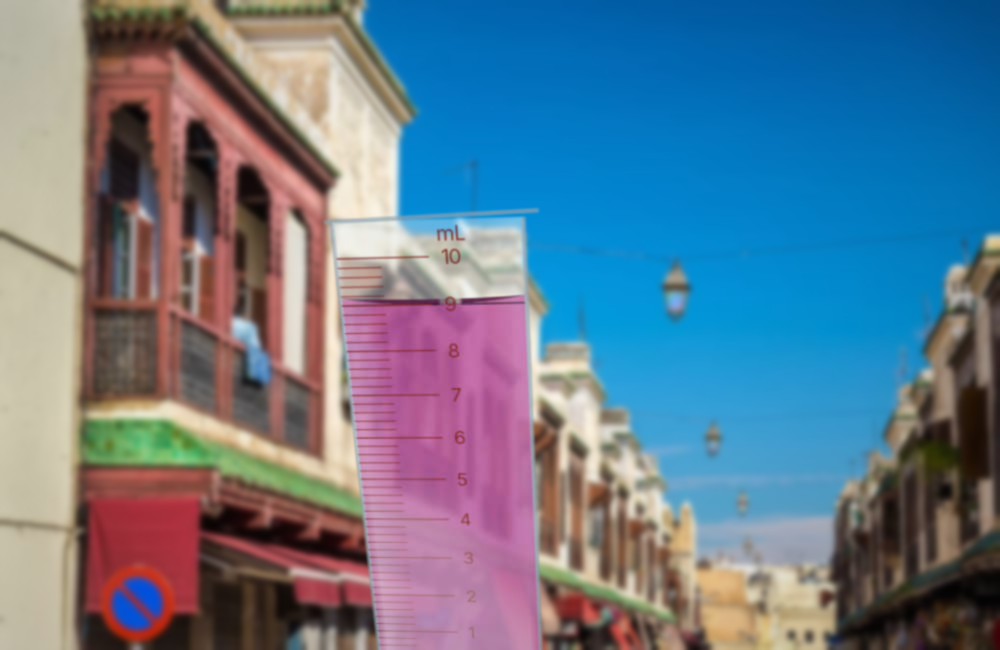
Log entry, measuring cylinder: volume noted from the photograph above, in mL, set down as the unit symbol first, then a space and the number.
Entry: mL 9
